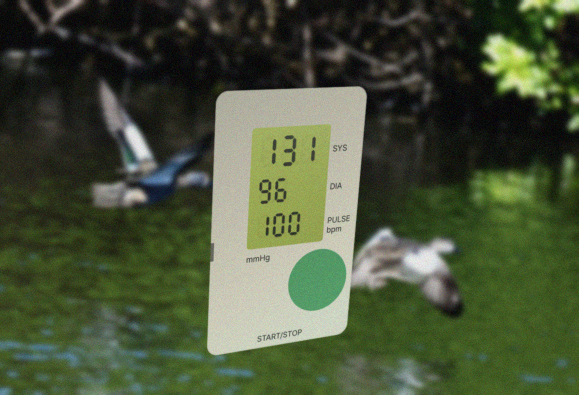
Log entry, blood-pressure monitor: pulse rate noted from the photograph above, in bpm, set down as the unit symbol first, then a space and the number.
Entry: bpm 100
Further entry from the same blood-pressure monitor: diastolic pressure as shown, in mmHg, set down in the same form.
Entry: mmHg 96
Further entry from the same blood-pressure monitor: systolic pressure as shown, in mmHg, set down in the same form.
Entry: mmHg 131
